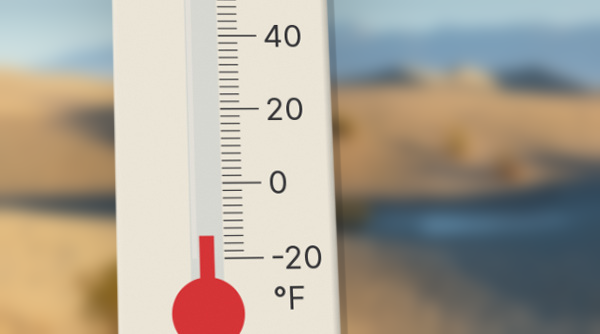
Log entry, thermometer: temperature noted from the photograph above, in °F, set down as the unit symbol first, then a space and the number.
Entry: °F -14
